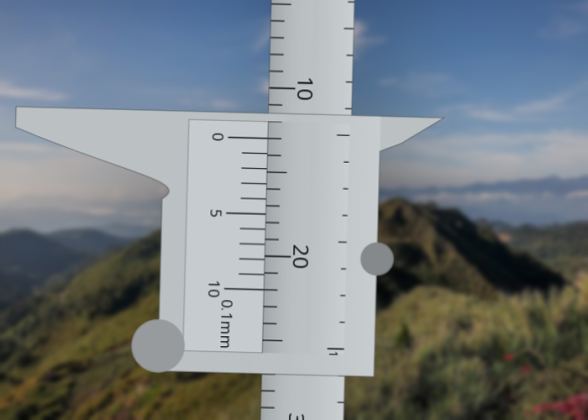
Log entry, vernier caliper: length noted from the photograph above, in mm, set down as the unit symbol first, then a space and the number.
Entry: mm 13.0
